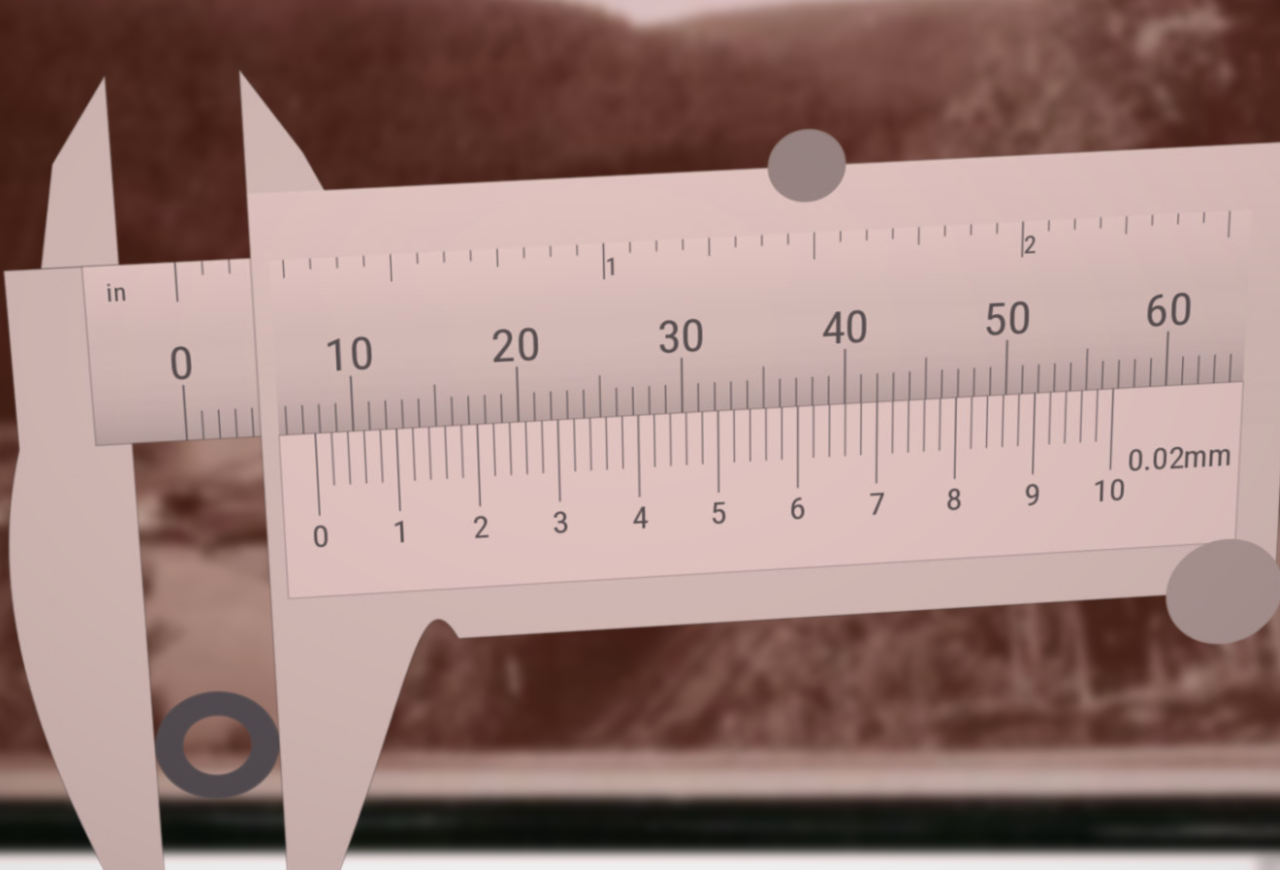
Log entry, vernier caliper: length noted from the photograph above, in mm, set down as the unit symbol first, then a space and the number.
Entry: mm 7.7
